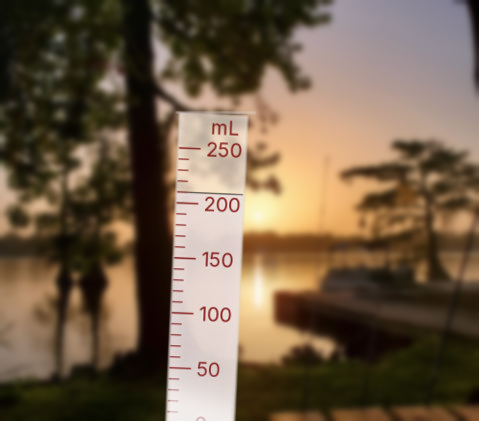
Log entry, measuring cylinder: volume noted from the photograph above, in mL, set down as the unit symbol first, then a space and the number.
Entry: mL 210
